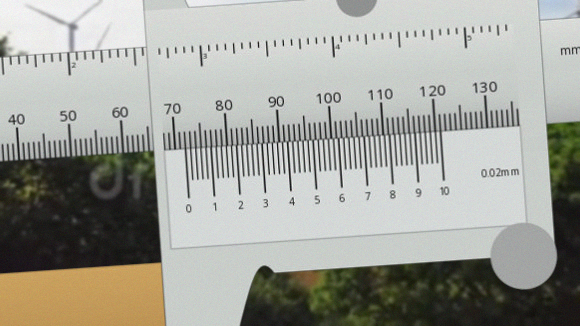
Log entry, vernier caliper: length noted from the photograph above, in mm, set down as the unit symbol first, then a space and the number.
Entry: mm 72.0
